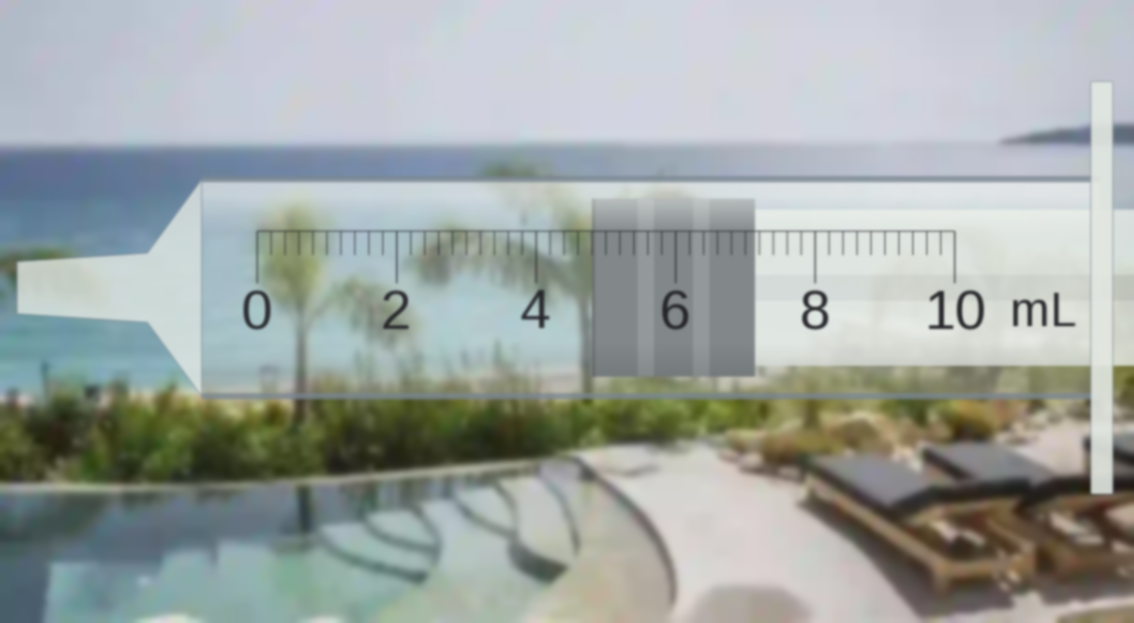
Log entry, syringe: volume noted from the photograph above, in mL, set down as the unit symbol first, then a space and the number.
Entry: mL 4.8
